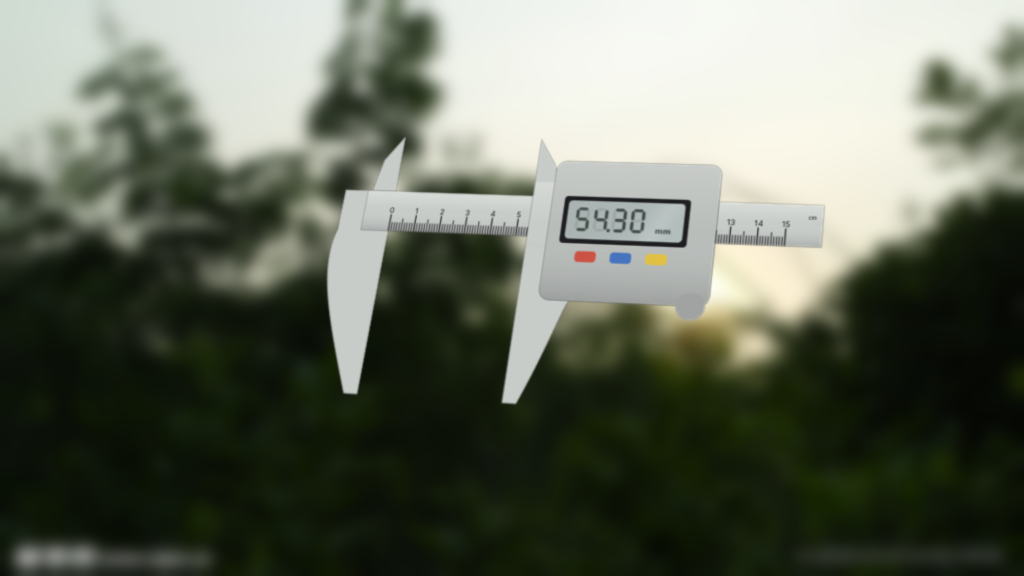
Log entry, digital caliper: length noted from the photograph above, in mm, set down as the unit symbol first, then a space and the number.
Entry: mm 54.30
